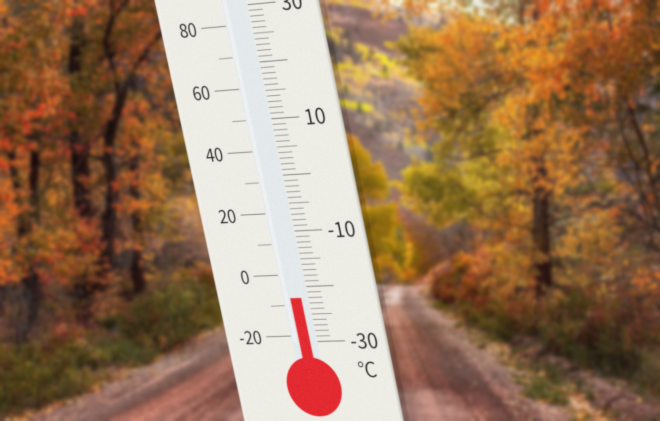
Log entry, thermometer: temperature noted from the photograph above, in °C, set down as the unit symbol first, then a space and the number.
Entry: °C -22
